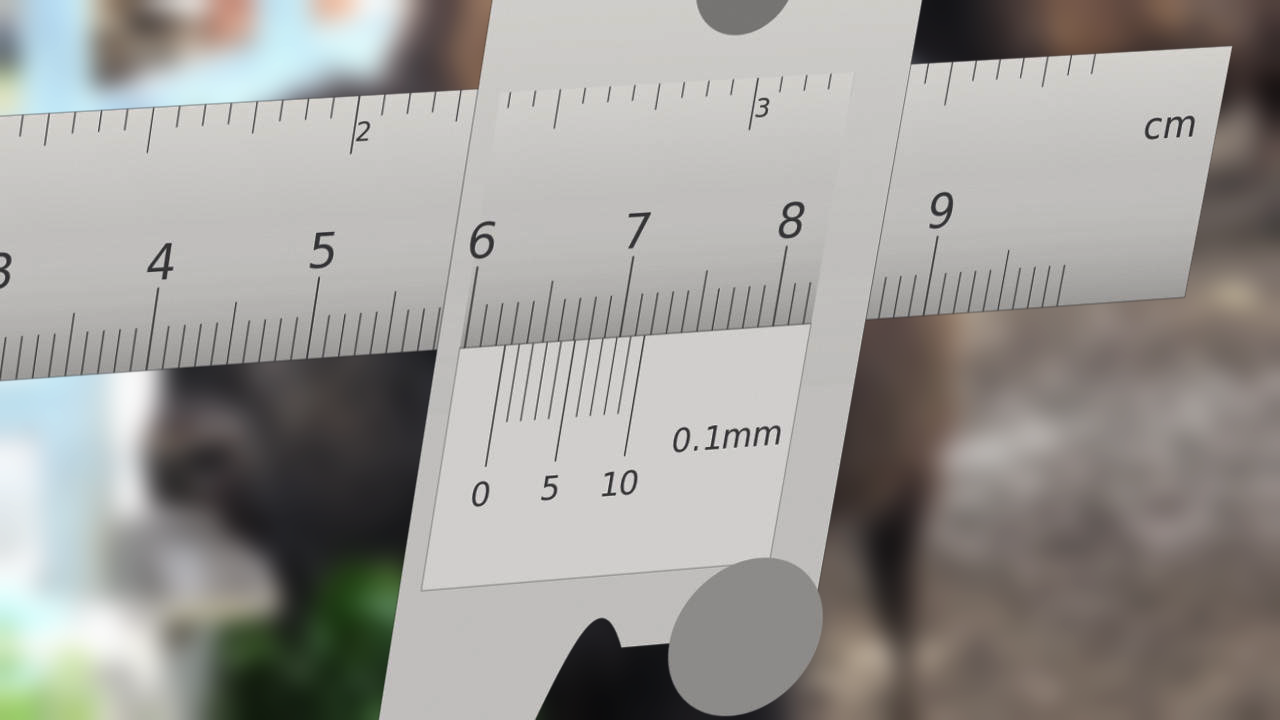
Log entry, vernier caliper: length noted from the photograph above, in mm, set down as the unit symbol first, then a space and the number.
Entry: mm 62.6
